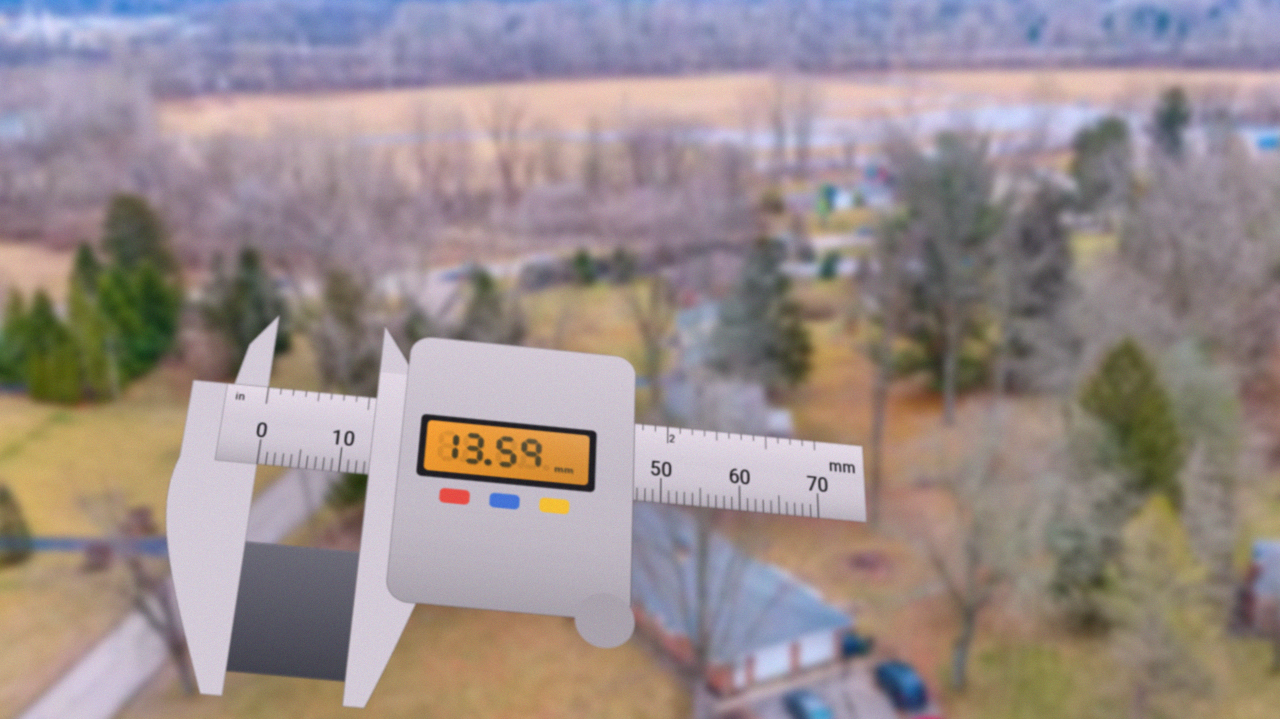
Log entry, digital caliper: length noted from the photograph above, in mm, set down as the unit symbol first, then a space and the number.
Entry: mm 13.59
